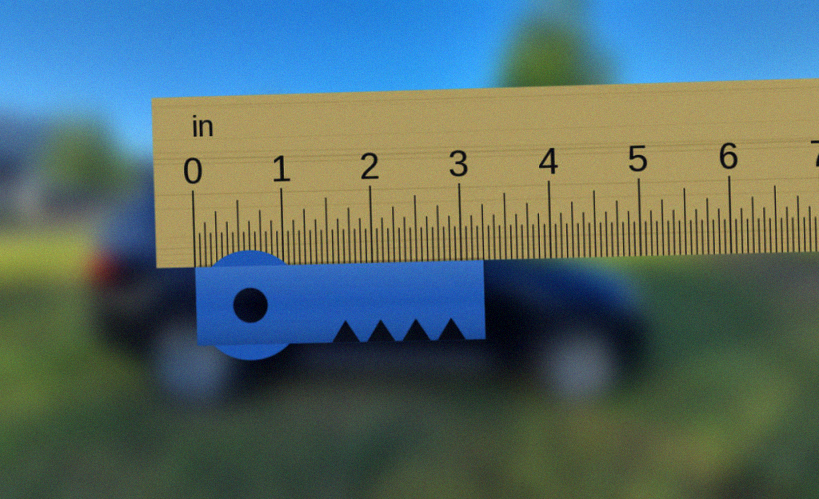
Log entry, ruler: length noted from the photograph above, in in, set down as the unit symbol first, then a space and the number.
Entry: in 3.25
